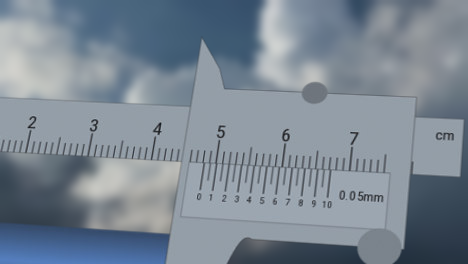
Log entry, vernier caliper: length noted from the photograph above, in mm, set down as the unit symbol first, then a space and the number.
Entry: mm 48.2
